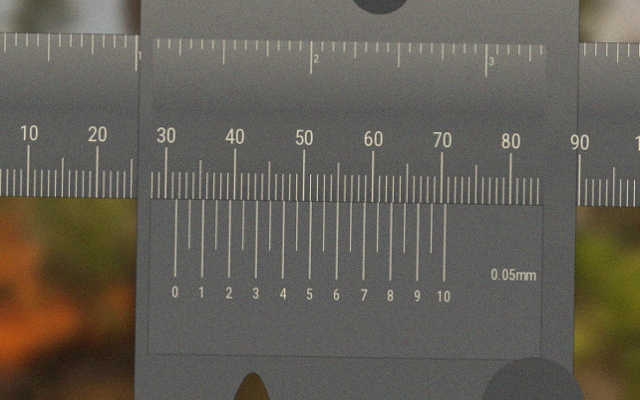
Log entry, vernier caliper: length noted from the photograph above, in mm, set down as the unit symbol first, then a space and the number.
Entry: mm 31.6
